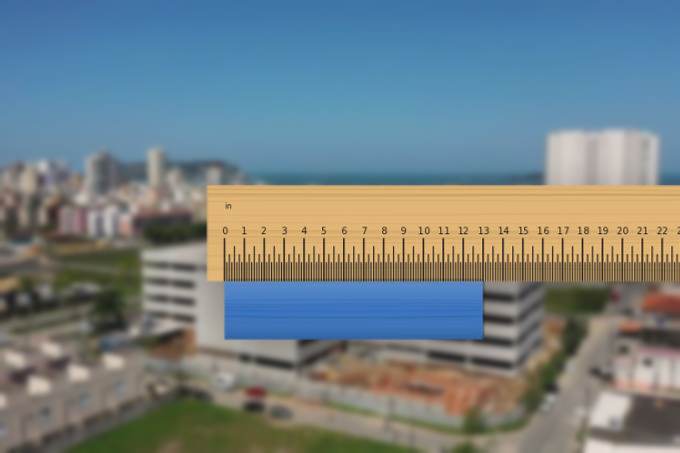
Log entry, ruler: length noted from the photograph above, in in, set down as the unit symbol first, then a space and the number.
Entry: in 13
